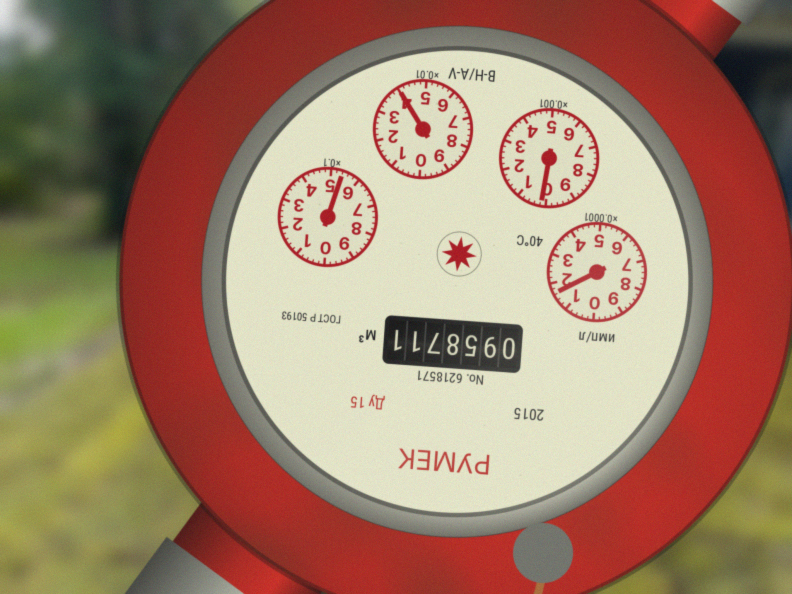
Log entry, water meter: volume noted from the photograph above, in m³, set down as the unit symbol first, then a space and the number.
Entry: m³ 958711.5401
